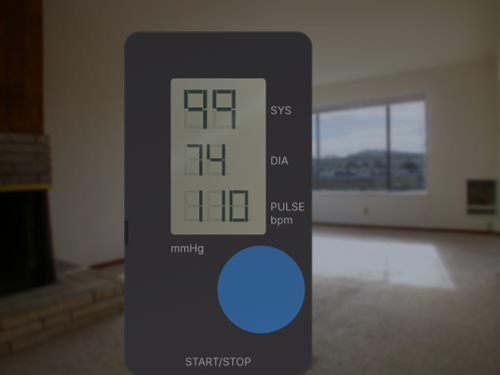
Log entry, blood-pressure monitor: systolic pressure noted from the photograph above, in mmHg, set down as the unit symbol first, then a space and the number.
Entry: mmHg 99
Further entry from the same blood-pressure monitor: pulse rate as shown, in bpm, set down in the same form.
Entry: bpm 110
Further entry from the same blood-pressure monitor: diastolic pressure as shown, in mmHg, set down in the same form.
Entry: mmHg 74
